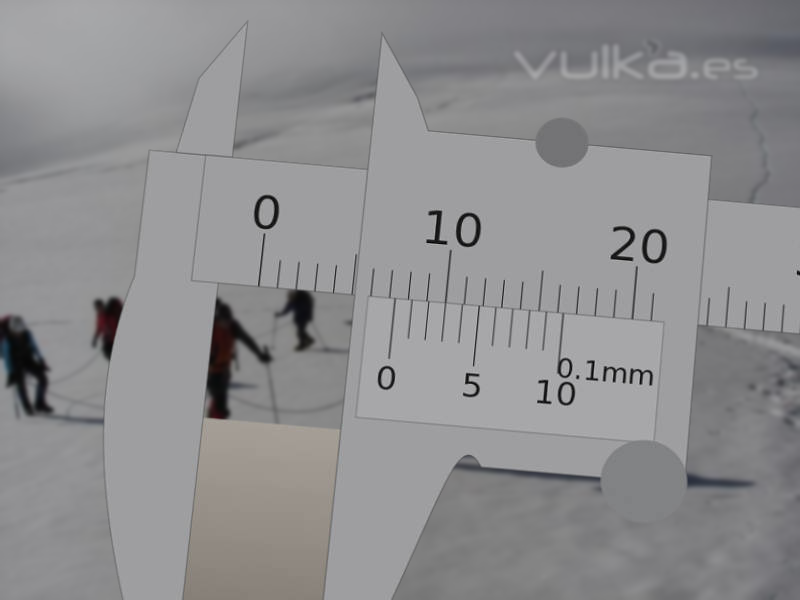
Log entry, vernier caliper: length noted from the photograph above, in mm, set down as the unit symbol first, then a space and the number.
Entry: mm 7.3
